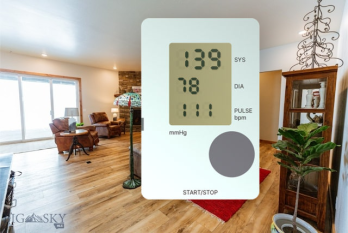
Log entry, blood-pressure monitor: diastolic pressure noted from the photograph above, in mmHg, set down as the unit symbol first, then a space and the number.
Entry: mmHg 78
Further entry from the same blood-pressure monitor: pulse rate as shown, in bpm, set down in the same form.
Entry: bpm 111
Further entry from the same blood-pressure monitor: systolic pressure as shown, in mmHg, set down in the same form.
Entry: mmHg 139
